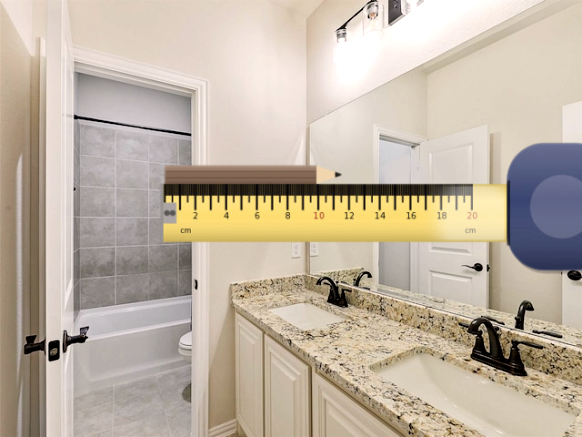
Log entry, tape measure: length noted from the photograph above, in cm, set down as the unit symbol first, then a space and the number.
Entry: cm 11.5
